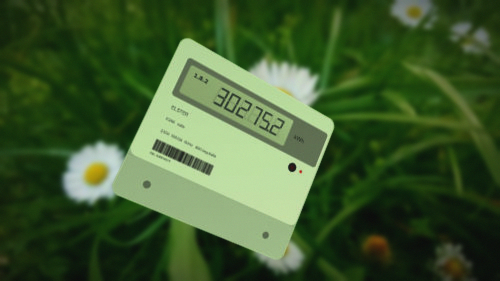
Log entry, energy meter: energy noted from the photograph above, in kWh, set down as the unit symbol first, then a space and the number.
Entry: kWh 30275.2
